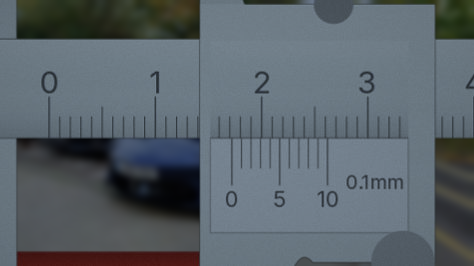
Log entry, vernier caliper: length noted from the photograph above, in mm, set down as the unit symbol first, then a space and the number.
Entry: mm 17.2
